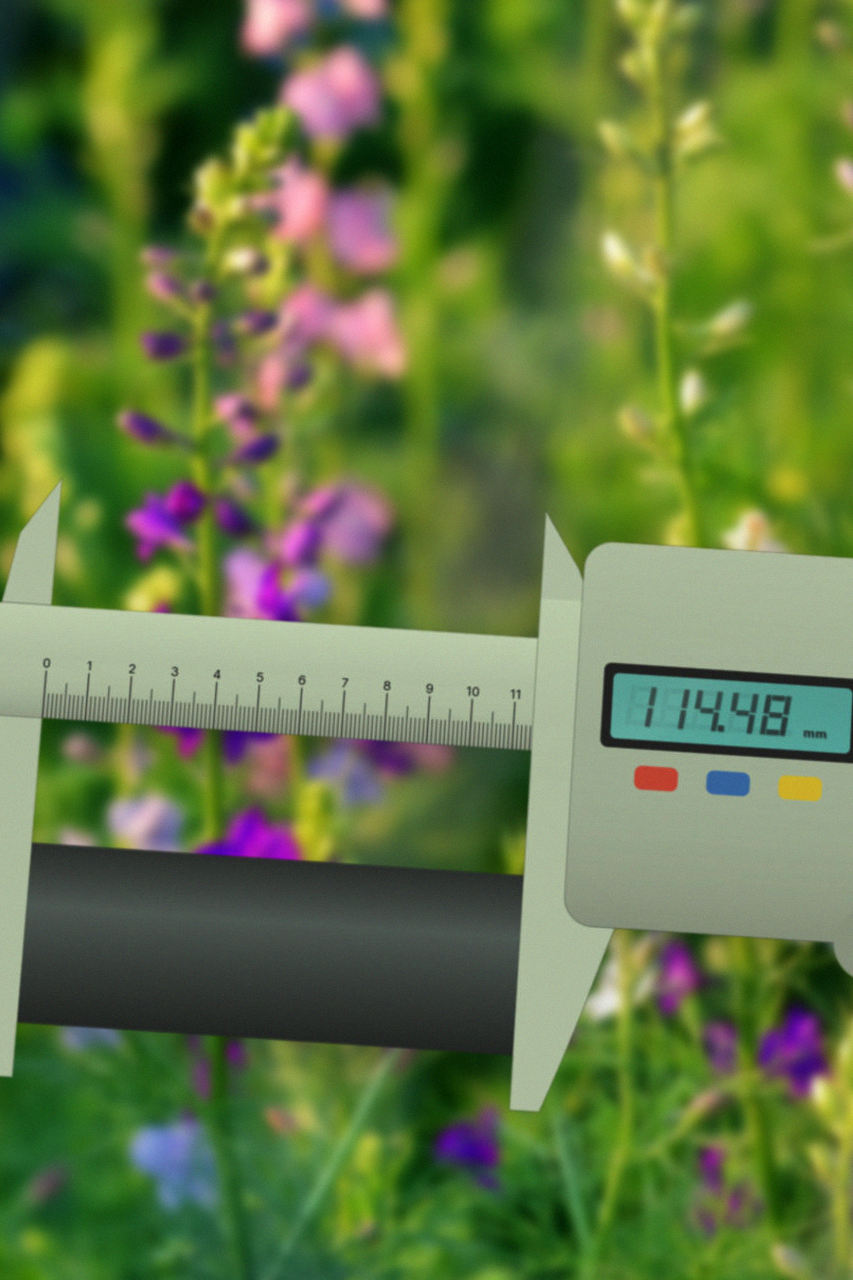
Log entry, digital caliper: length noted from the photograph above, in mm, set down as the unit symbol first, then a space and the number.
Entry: mm 114.48
